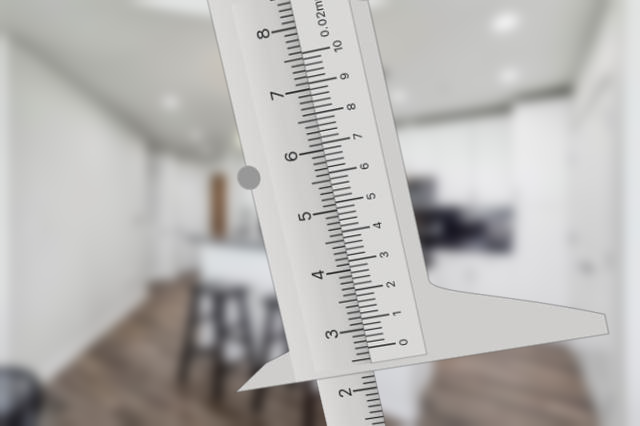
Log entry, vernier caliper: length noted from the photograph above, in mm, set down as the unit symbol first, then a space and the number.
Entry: mm 26.8
